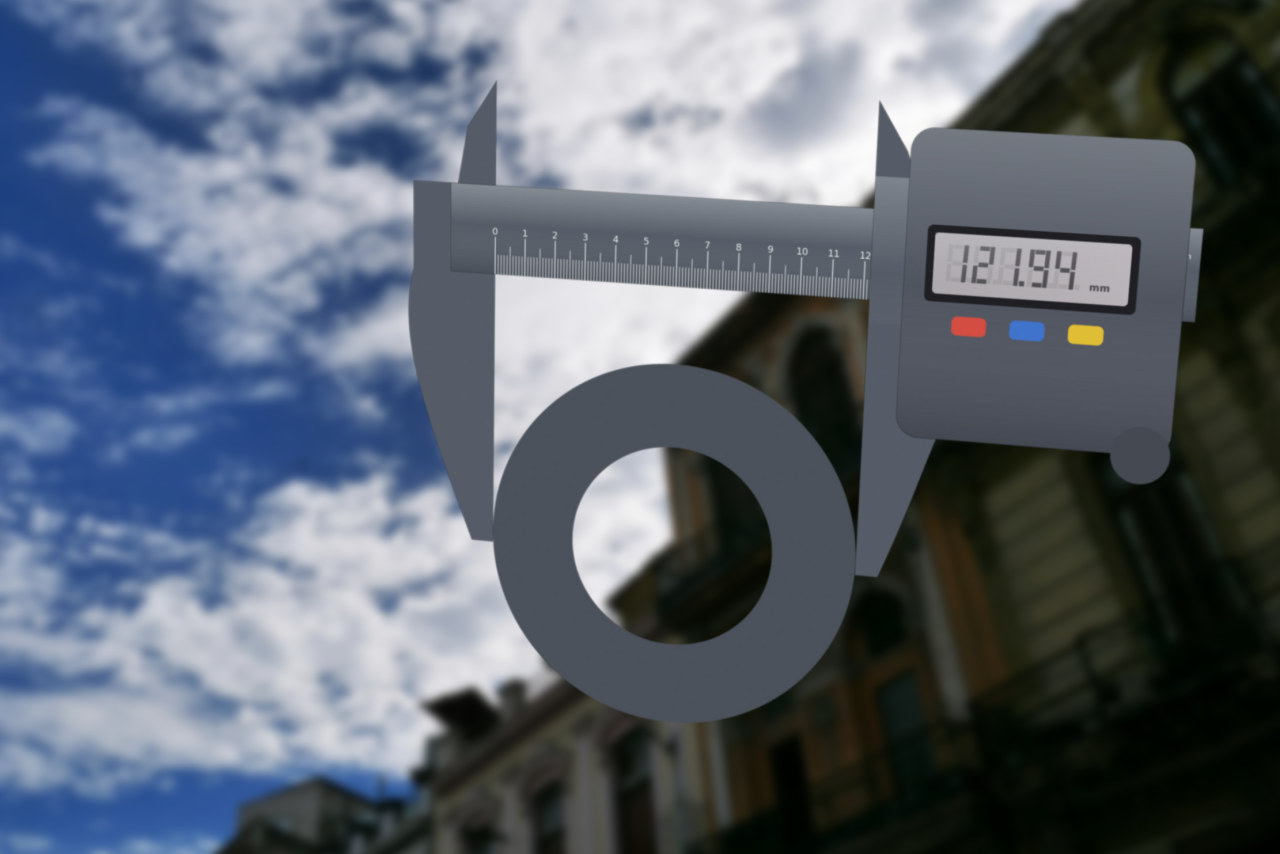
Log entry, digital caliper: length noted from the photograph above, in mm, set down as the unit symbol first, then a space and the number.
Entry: mm 121.94
